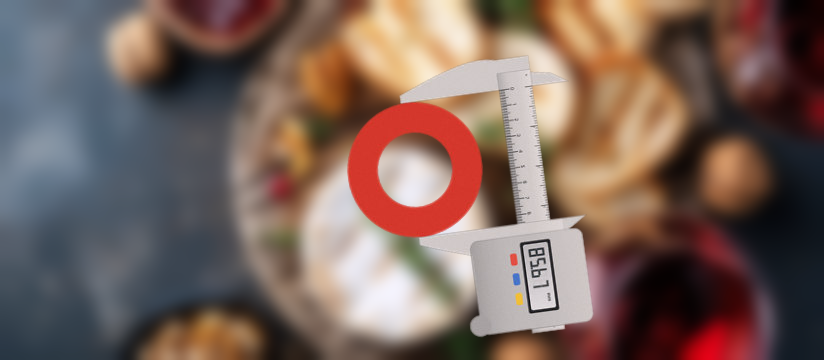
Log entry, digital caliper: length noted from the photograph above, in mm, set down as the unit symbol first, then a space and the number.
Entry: mm 85.67
